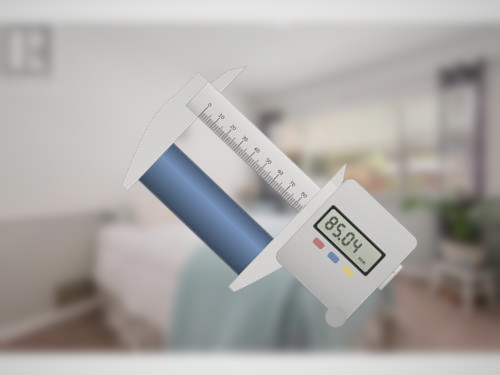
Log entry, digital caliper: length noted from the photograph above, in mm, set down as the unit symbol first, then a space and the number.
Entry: mm 85.04
